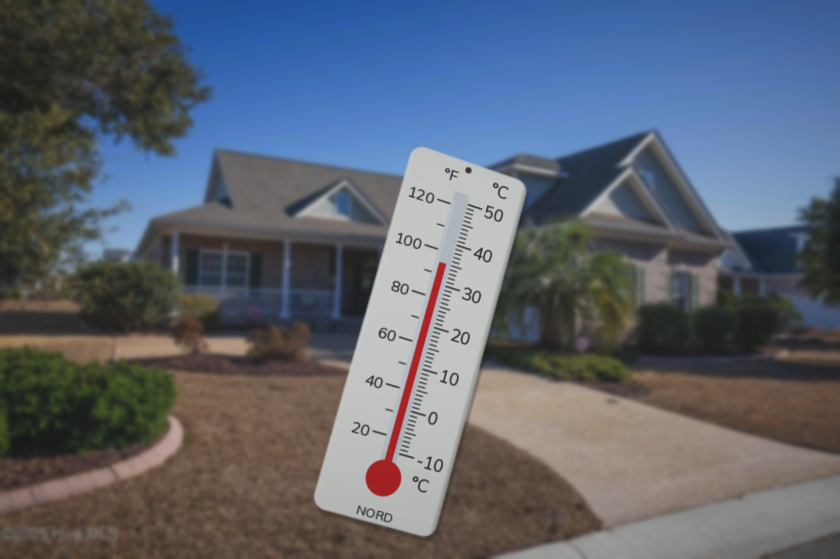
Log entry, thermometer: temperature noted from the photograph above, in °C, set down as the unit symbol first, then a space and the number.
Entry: °C 35
